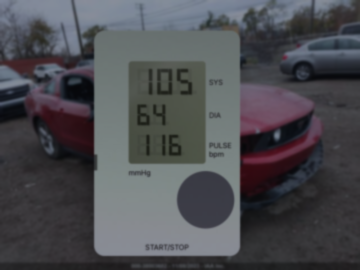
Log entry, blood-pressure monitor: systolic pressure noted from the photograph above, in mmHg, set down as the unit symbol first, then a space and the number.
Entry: mmHg 105
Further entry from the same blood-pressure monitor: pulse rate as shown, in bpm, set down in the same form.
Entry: bpm 116
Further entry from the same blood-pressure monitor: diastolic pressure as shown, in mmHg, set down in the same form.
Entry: mmHg 64
